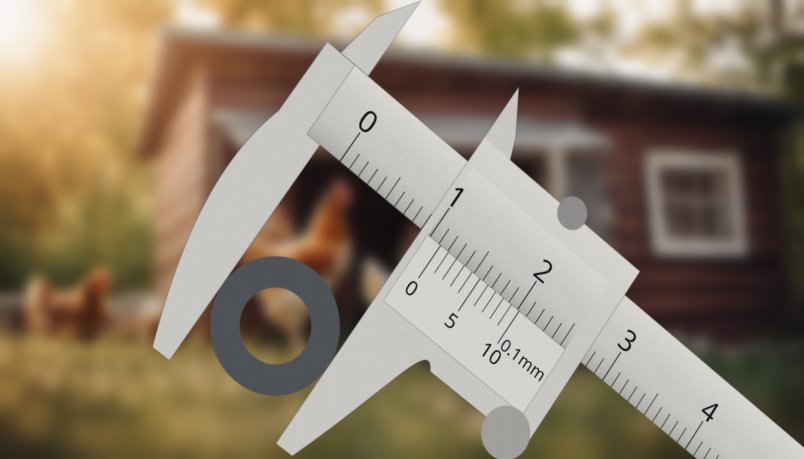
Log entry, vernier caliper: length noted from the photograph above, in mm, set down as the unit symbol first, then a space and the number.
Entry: mm 11.2
